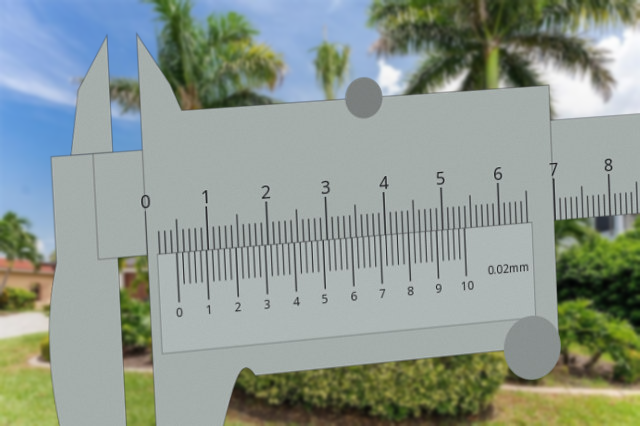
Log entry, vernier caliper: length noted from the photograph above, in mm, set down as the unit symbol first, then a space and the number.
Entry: mm 4.8
